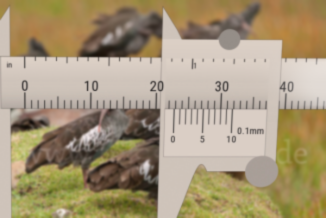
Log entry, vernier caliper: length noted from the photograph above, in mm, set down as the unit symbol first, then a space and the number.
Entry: mm 22.8
